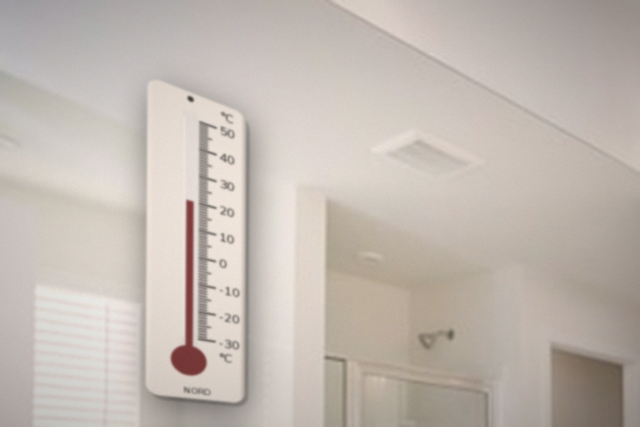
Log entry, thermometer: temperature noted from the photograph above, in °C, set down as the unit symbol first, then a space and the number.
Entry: °C 20
